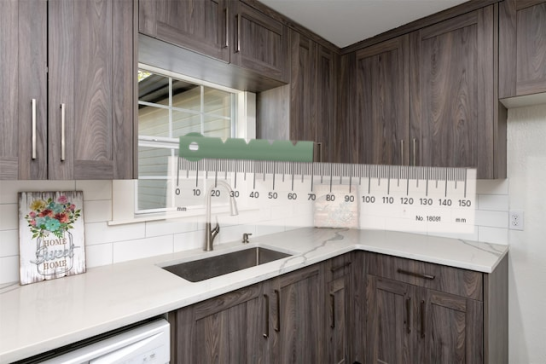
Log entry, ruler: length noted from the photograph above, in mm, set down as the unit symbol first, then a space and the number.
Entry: mm 70
